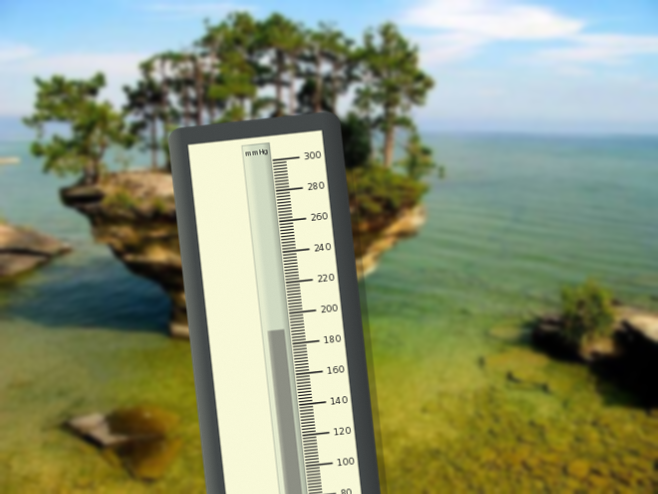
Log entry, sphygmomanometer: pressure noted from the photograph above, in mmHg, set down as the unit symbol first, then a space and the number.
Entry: mmHg 190
